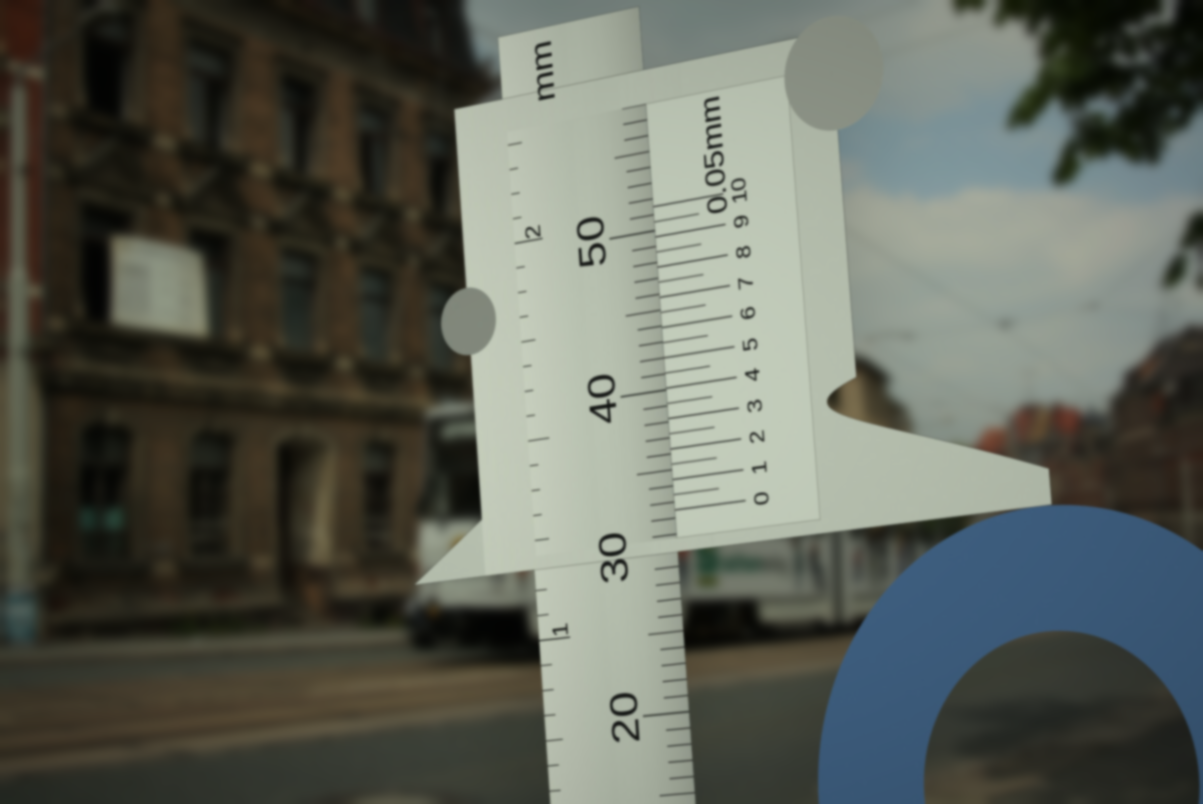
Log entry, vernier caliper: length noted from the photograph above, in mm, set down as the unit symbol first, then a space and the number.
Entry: mm 32.5
